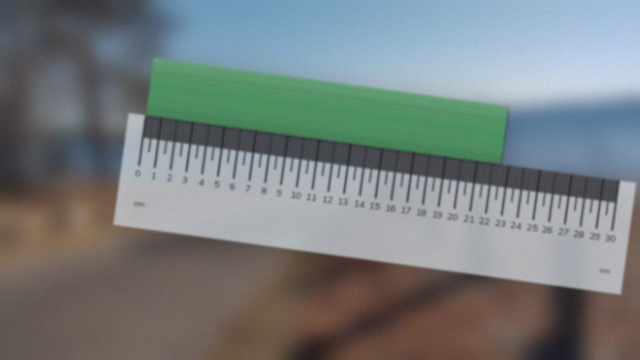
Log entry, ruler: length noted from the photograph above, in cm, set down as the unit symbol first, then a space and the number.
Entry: cm 22.5
